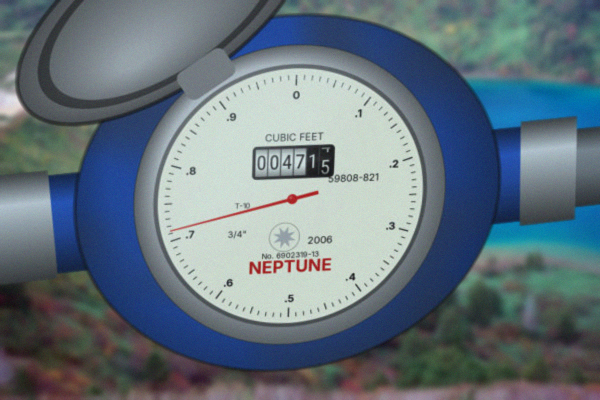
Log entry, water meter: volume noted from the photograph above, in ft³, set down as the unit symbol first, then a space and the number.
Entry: ft³ 4714.71
